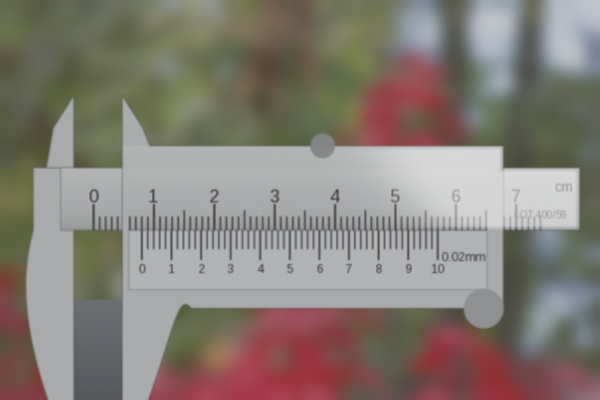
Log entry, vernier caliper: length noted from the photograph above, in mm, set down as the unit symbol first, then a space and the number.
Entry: mm 8.0
